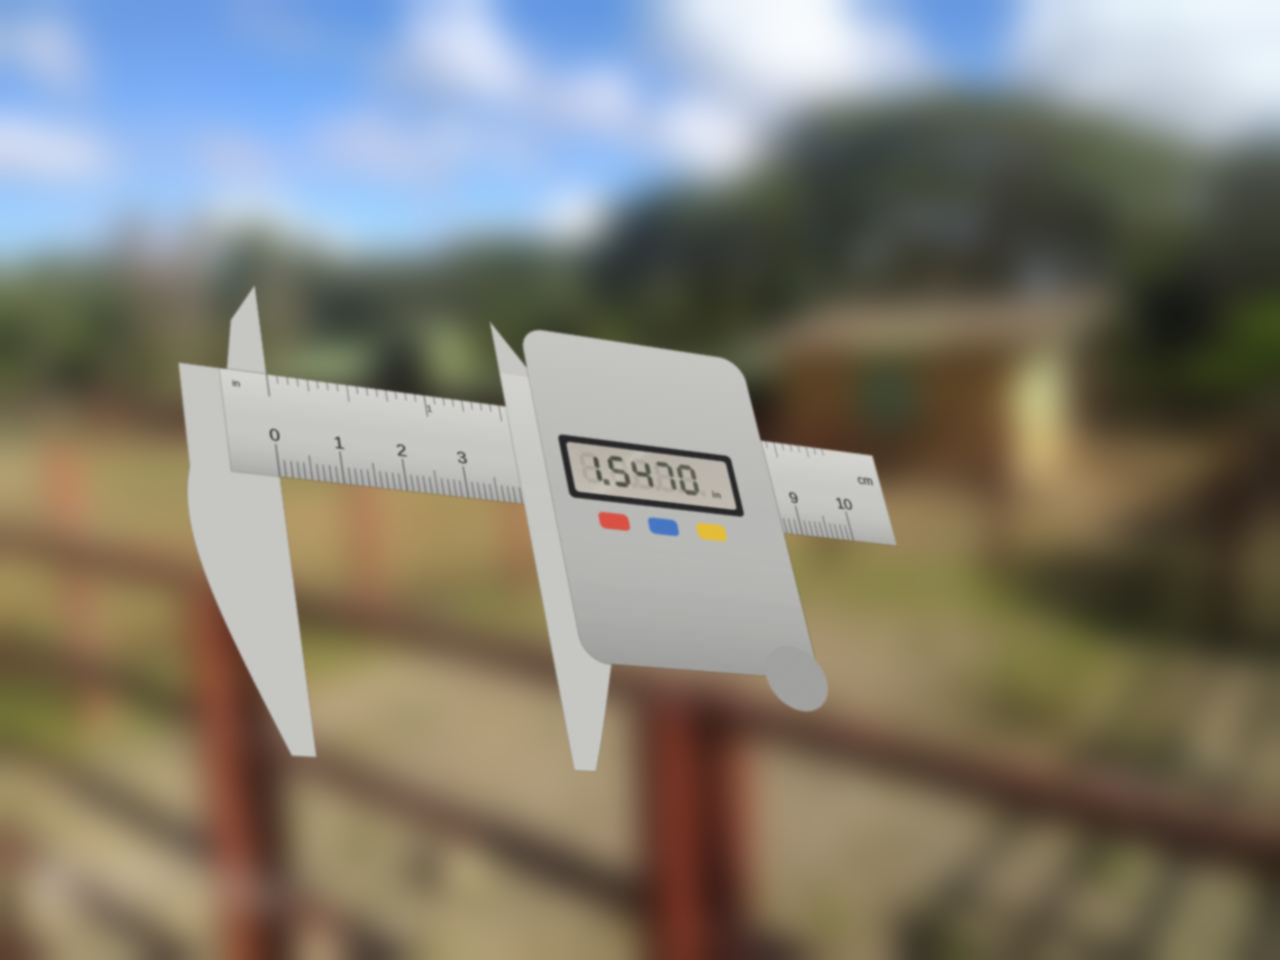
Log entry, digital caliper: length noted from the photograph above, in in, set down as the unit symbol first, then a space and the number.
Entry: in 1.5470
